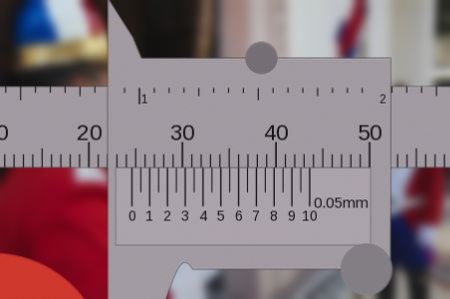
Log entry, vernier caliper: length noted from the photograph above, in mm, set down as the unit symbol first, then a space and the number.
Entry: mm 24.6
